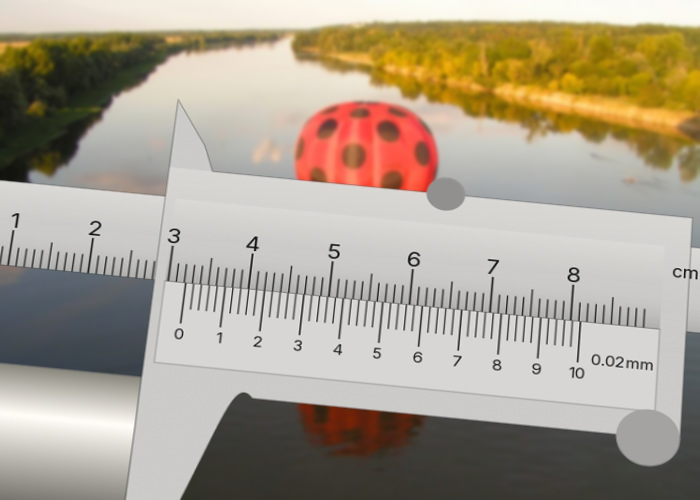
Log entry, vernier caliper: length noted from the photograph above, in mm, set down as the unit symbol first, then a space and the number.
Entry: mm 32.2
